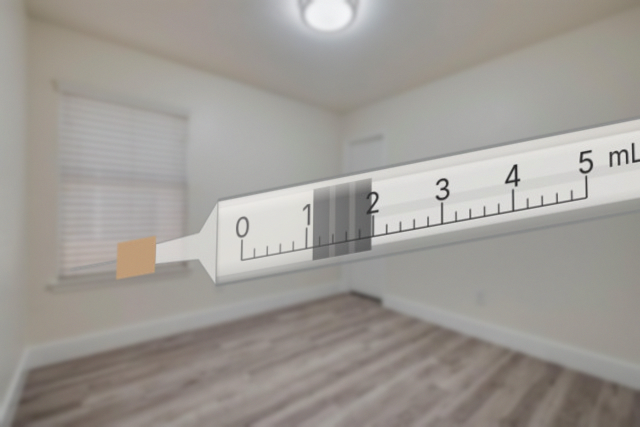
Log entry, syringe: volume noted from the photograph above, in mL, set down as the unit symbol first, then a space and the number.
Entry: mL 1.1
